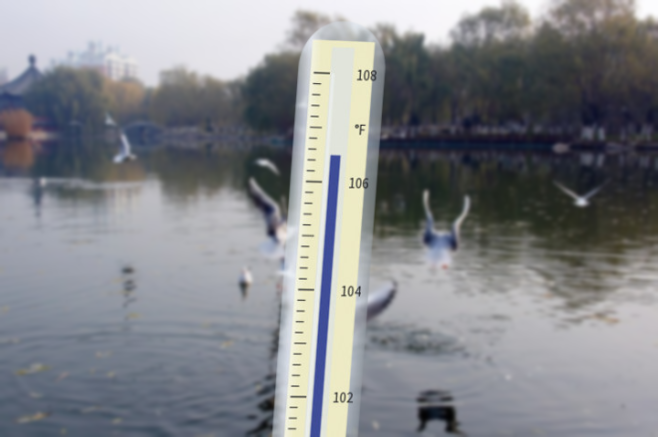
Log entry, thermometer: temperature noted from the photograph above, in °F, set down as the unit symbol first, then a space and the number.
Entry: °F 106.5
